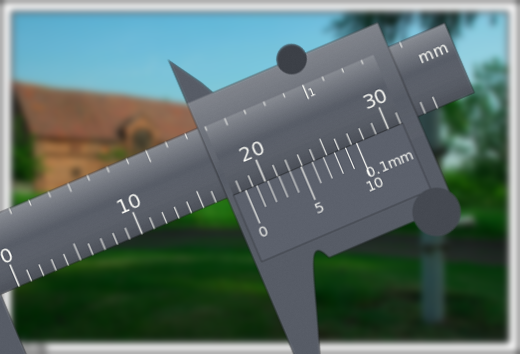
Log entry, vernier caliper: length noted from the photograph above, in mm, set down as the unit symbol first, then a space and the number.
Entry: mm 18.4
